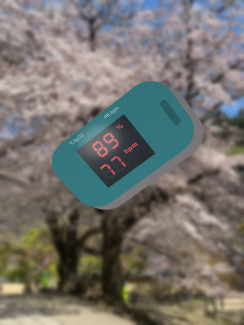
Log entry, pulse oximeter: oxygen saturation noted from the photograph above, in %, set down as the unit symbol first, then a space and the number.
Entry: % 89
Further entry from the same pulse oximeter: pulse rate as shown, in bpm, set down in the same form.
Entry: bpm 77
